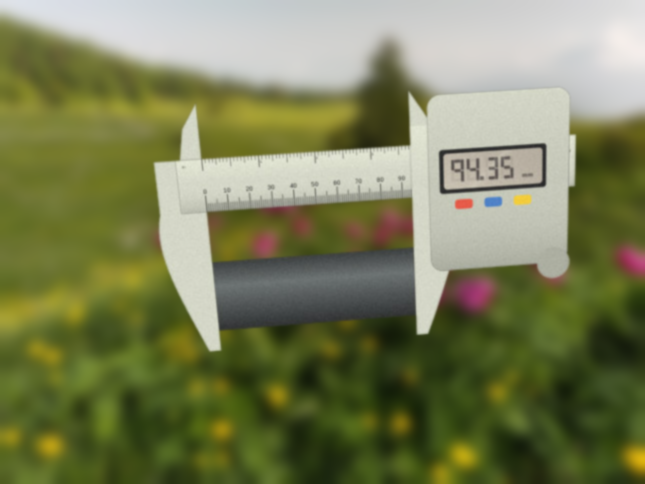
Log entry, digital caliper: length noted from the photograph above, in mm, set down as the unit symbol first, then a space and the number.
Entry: mm 94.35
